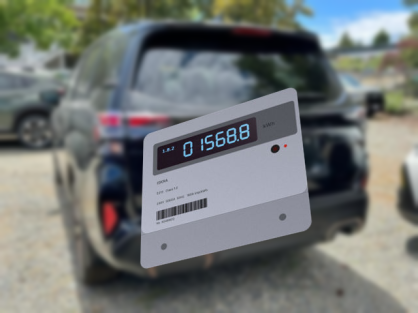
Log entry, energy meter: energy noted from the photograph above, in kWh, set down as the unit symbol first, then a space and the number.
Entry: kWh 1568.8
